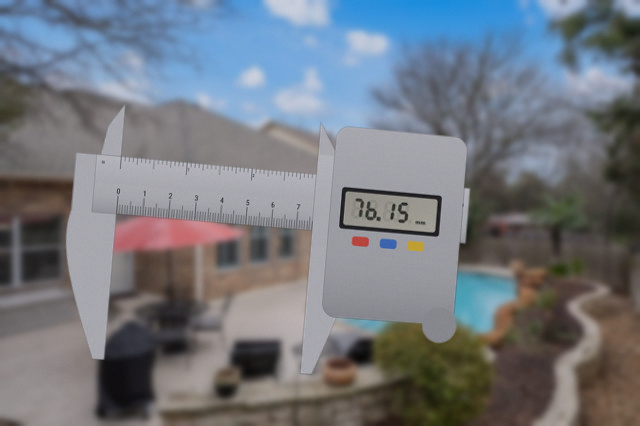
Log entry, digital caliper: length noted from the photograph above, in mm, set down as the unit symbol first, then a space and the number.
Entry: mm 76.15
